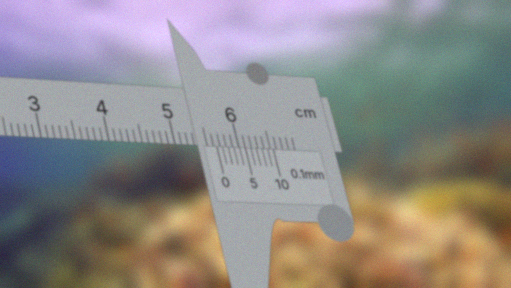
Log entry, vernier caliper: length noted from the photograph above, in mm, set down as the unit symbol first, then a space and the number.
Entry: mm 56.5
